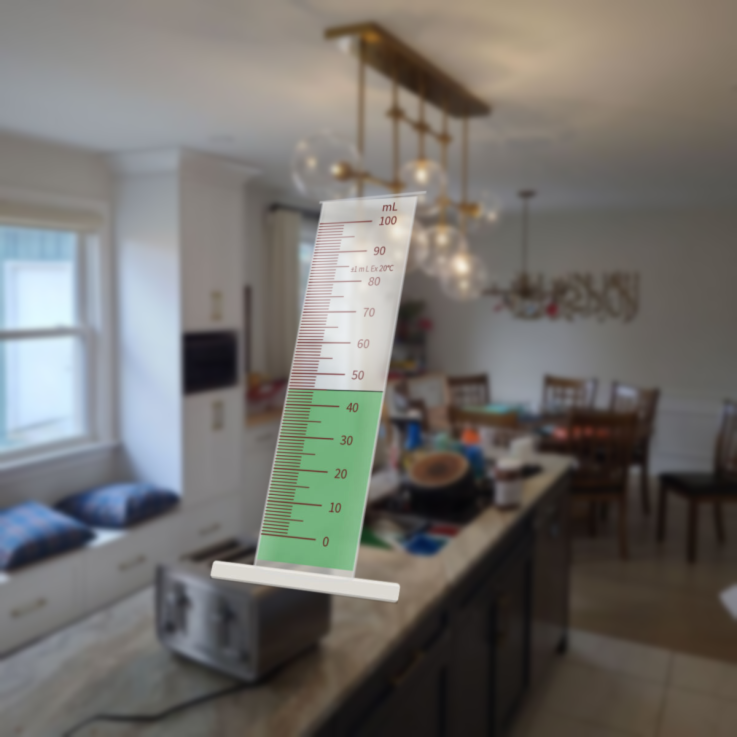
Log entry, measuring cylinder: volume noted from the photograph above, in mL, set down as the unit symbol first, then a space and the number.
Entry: mL 45
